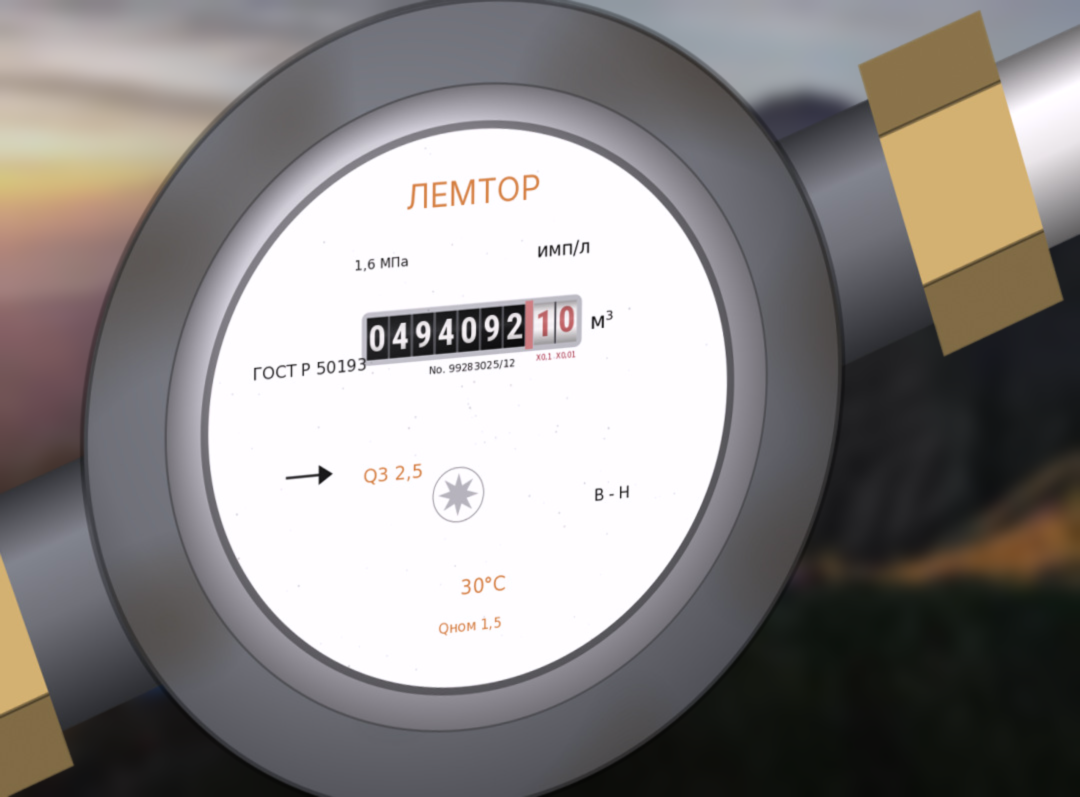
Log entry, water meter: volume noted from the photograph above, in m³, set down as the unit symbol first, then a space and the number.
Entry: m³ 494092.10
